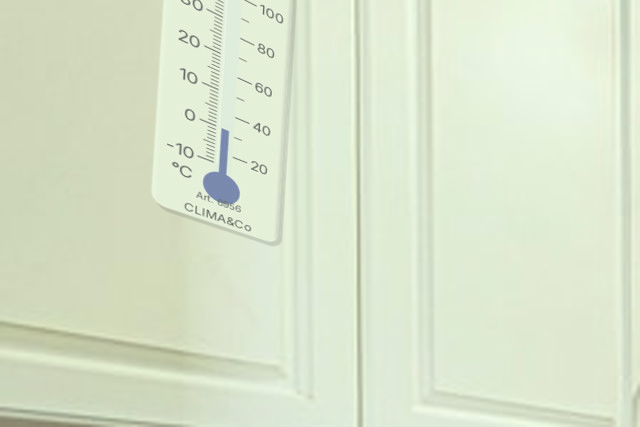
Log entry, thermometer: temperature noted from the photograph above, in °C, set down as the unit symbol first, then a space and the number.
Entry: °C 0
